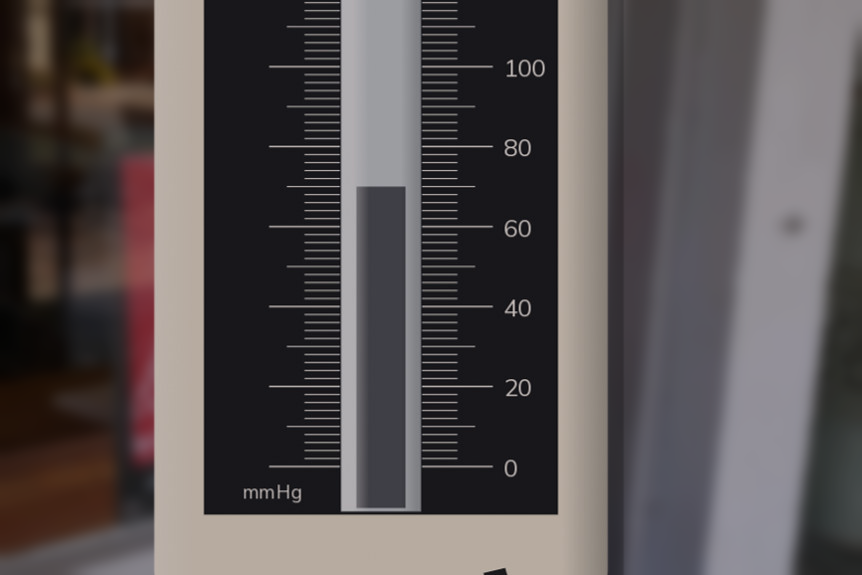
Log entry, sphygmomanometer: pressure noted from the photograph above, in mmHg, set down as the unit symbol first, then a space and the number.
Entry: mmHg 70
